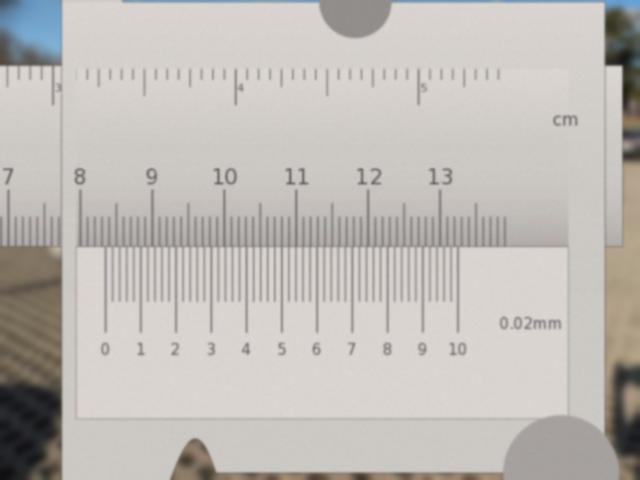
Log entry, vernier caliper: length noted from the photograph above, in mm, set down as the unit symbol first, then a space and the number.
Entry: mm 83.5
